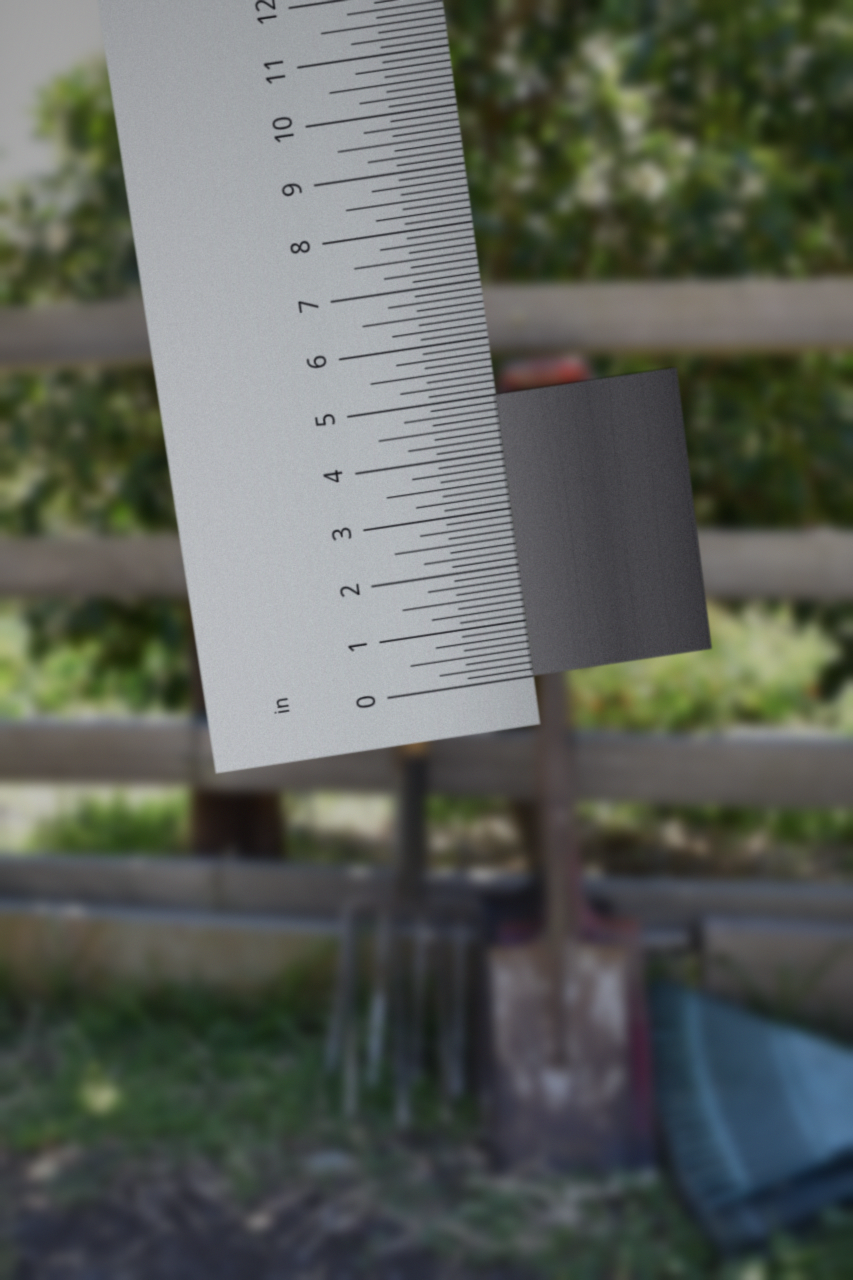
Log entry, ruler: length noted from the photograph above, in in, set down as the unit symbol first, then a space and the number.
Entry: in 5
